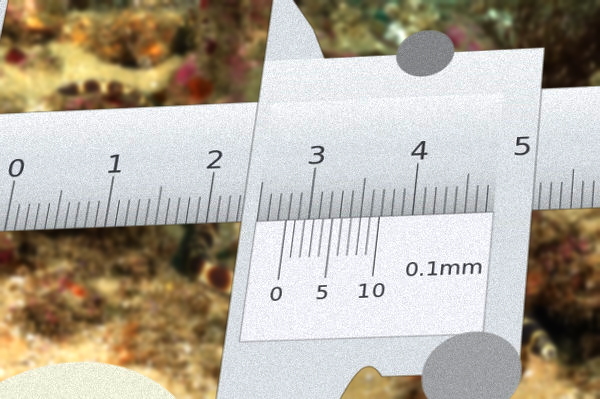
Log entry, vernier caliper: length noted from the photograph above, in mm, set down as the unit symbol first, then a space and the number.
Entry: mm 27.8
